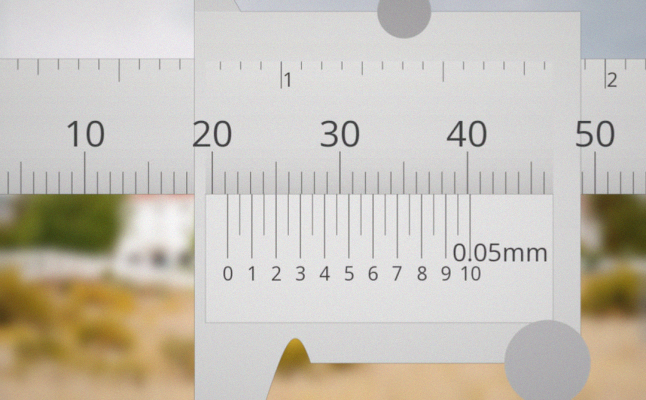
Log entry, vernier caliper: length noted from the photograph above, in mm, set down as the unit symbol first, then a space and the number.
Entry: mm 21.2
